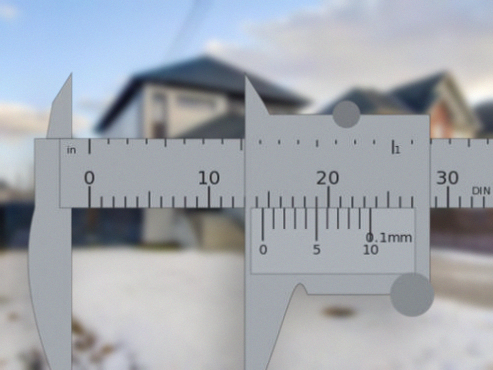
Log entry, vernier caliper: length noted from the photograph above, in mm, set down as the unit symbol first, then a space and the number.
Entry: mm 14.5
